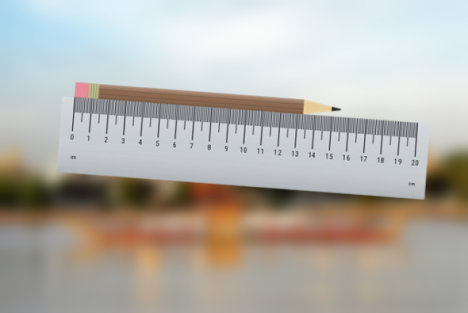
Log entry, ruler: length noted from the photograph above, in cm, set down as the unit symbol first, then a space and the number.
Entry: cm 15.5
